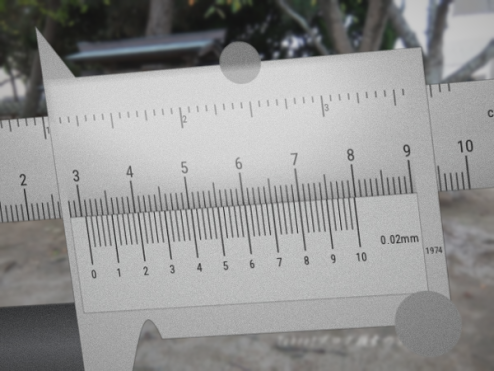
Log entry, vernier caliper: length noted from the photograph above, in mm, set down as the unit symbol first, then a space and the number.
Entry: mm 30.8
